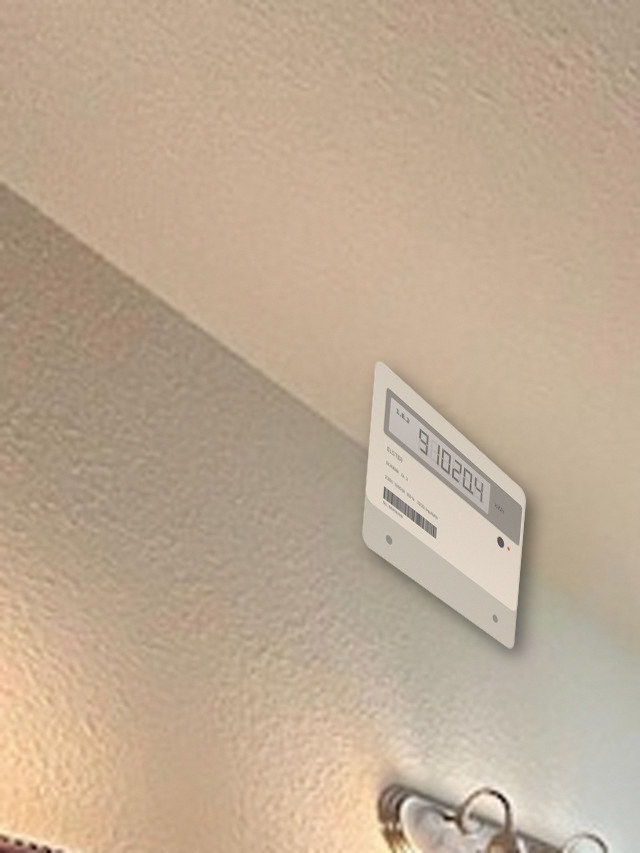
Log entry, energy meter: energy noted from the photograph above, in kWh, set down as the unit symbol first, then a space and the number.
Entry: kWh 91020.4
